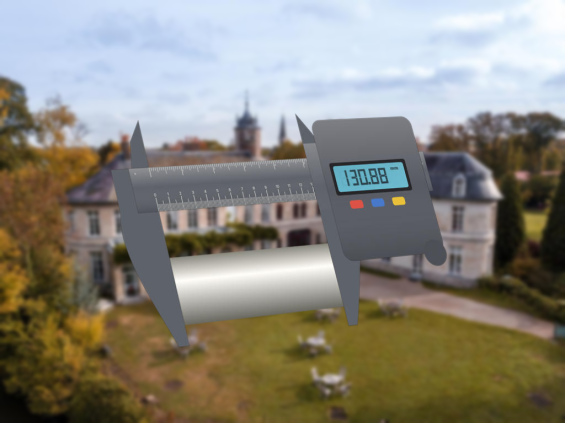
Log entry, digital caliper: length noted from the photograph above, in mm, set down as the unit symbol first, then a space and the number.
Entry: mm 130.88
